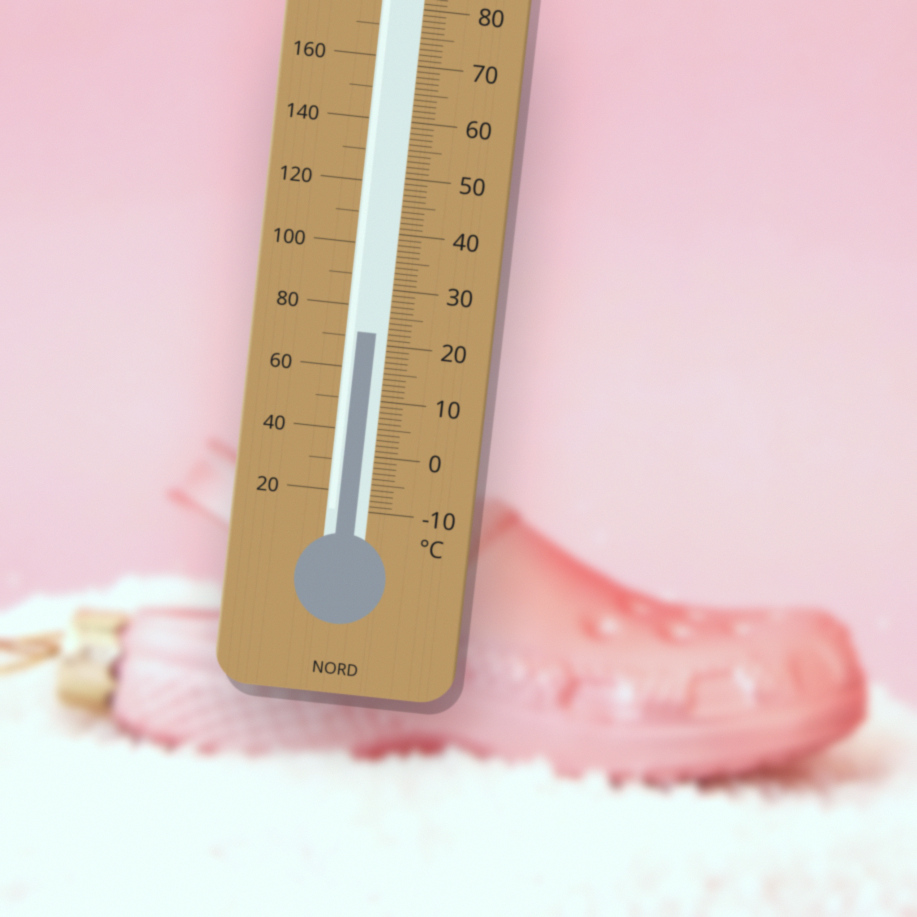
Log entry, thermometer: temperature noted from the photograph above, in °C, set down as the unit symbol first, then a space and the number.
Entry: °C 22
